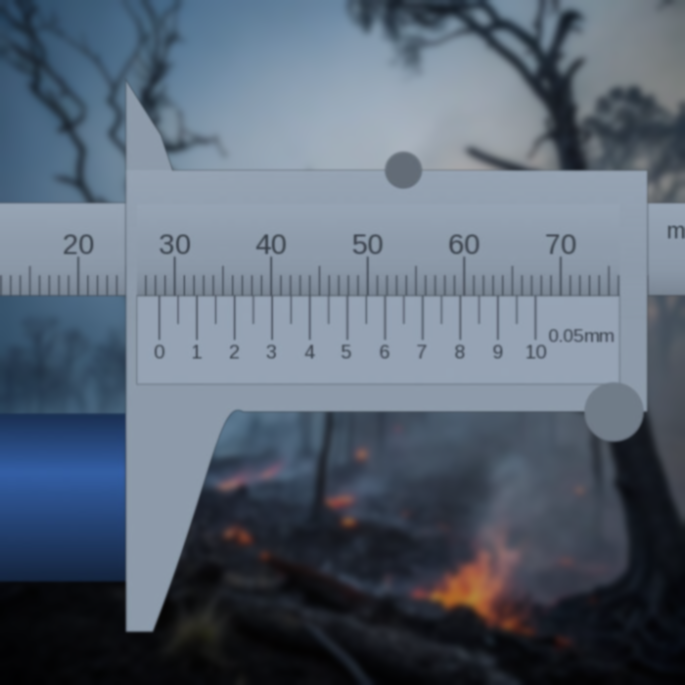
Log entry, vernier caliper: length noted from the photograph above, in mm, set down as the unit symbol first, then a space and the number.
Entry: mm 28.4
